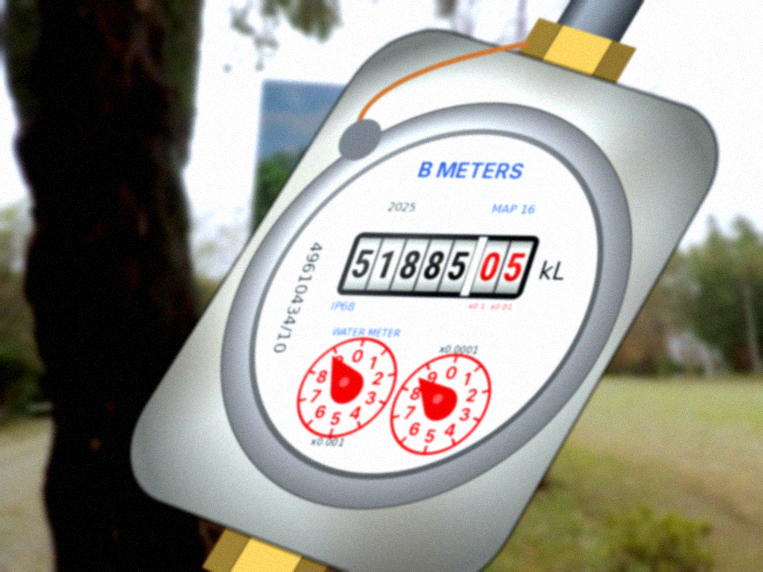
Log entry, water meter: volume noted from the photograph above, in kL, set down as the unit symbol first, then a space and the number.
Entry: kL 51885.0588
